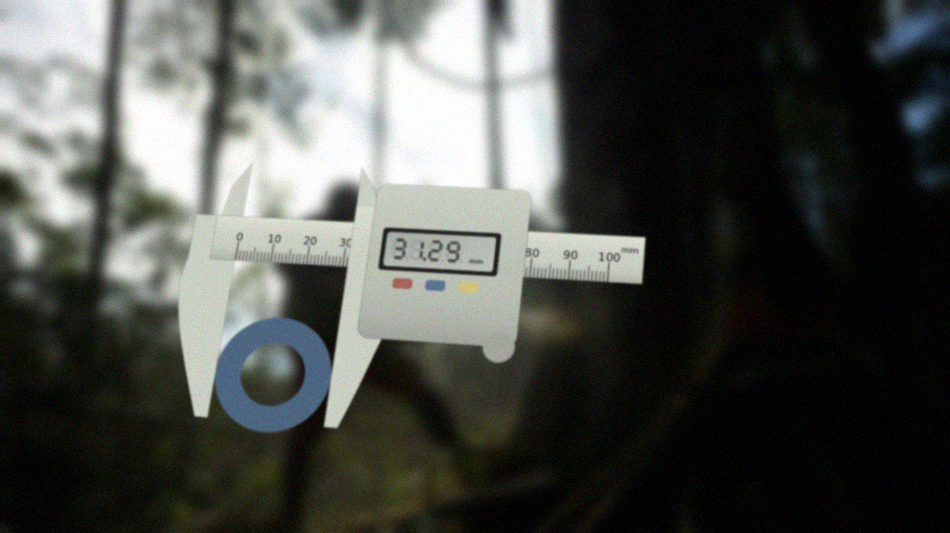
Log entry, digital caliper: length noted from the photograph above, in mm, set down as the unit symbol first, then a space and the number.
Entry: mm 31.29
